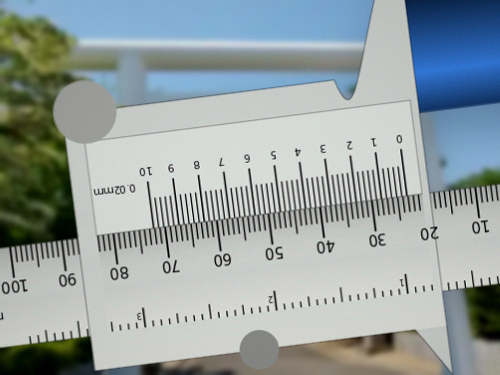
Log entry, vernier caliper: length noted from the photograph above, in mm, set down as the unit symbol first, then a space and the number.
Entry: mm 23.2
